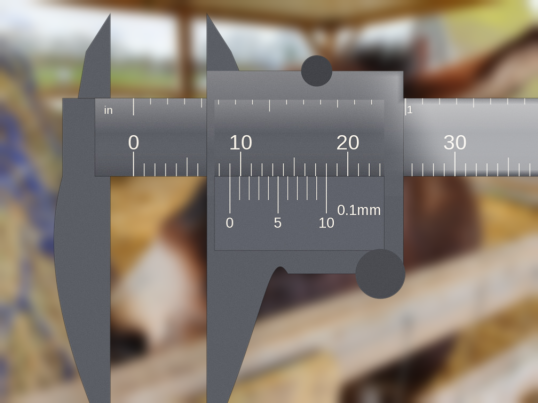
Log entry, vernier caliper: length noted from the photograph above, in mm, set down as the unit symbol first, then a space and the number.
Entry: mm 9.0
